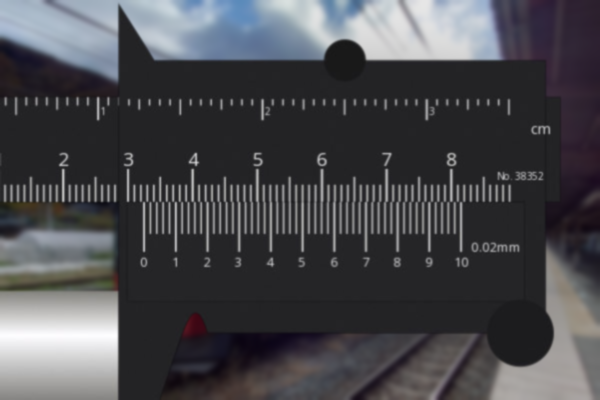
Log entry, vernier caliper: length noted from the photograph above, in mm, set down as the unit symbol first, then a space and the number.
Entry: mm 32.5
